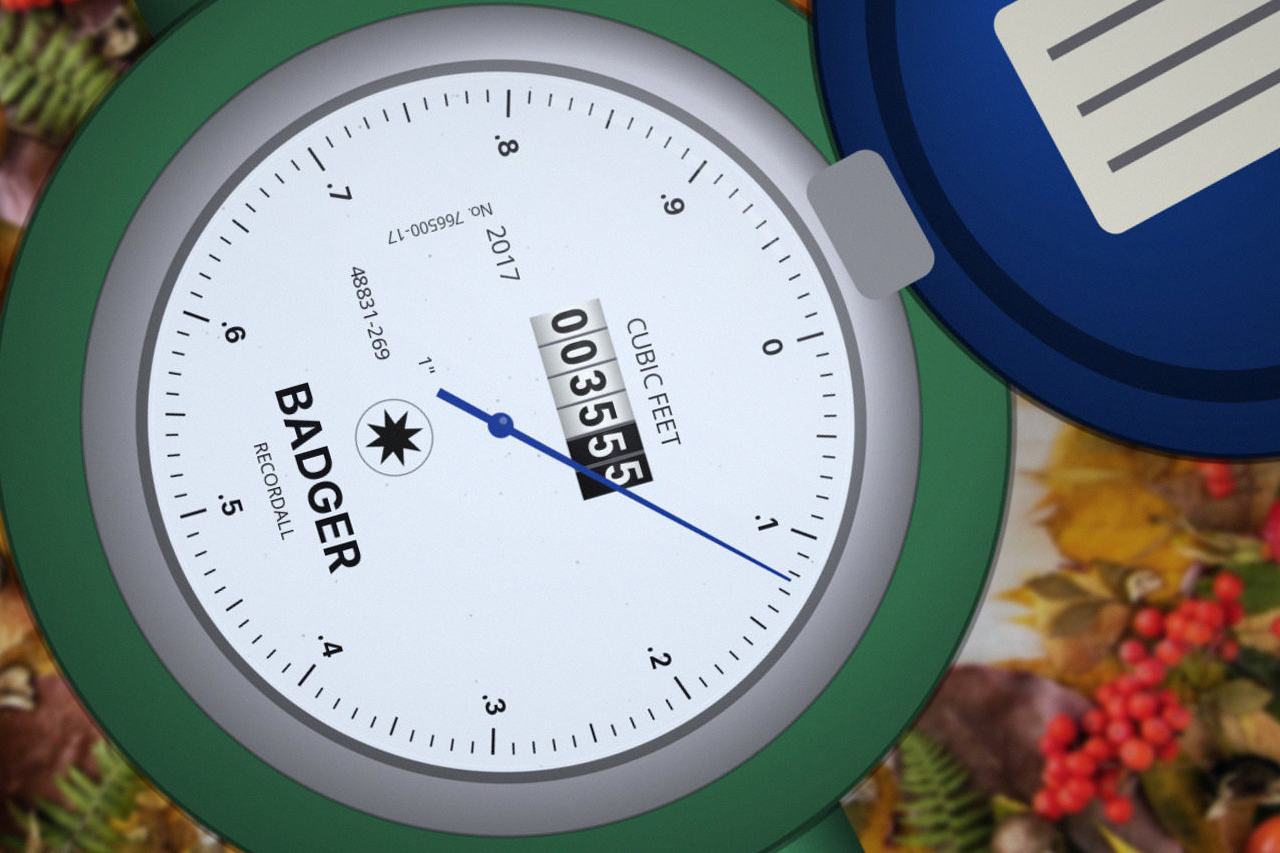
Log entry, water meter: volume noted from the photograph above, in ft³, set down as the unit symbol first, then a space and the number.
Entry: ft³ 3555.12
